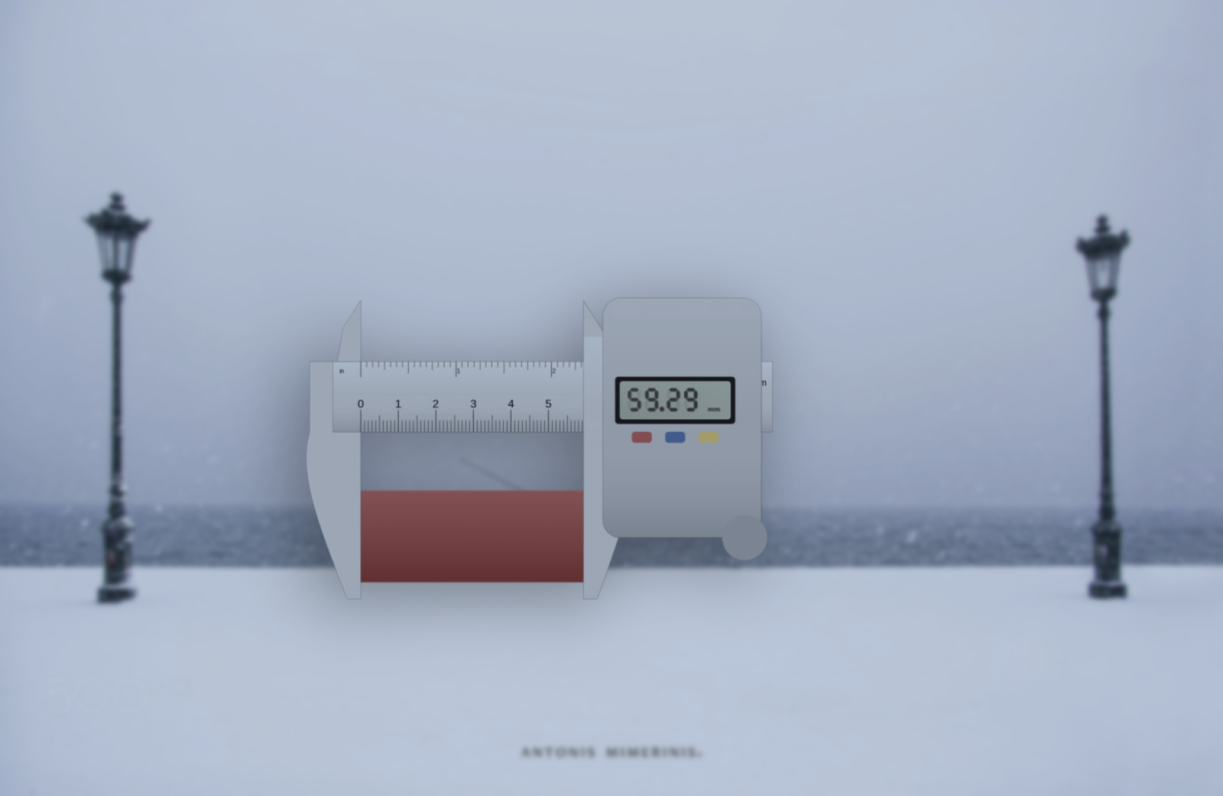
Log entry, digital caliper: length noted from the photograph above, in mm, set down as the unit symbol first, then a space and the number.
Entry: mm 59.29
